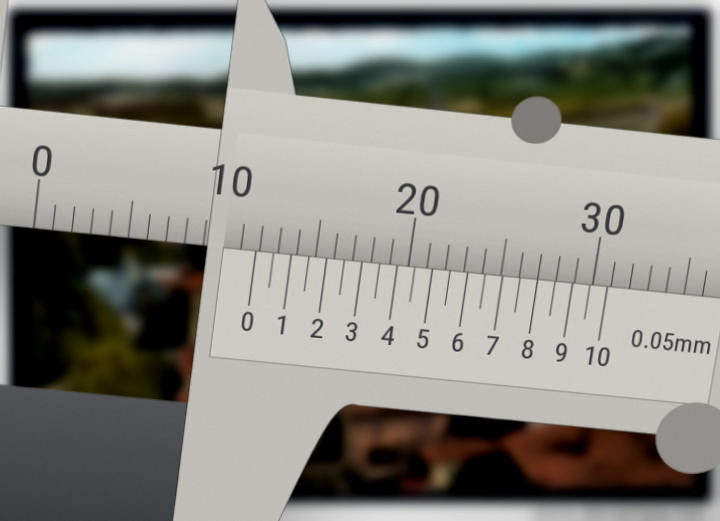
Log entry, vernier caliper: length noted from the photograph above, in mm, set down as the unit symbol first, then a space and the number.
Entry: mm 11.8
